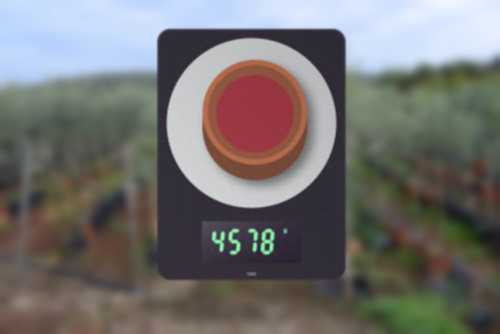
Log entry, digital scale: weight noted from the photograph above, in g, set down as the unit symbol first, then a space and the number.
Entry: g 4578
